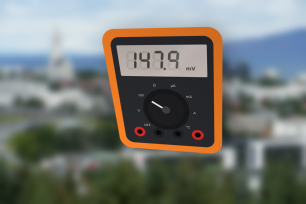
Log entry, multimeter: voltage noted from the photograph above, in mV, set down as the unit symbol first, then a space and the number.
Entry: mV 147.9
